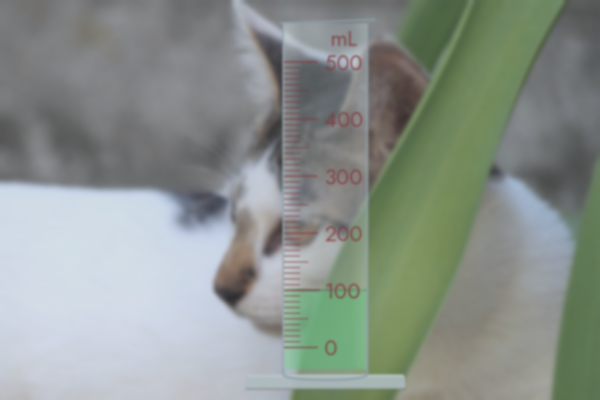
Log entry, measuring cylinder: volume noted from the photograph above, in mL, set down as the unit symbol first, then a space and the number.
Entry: mL 100
